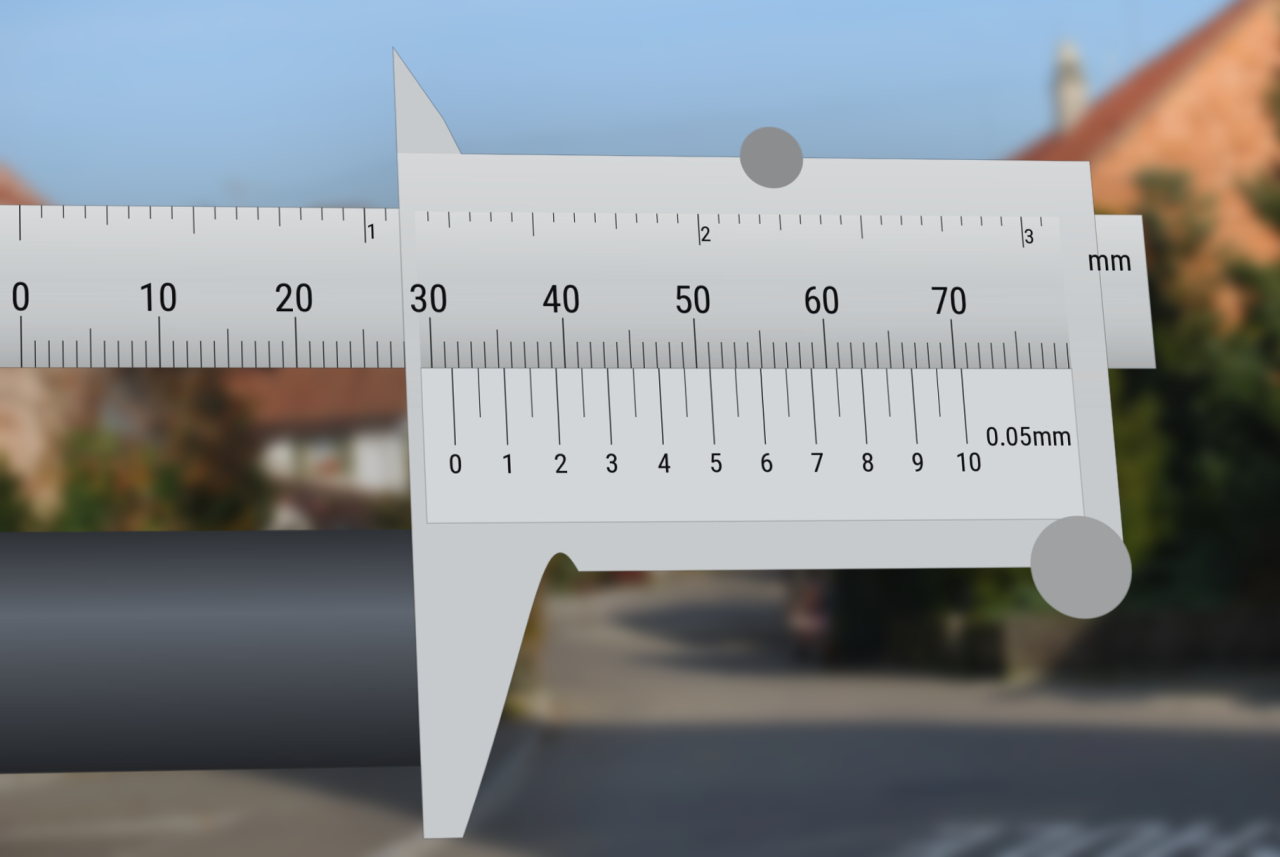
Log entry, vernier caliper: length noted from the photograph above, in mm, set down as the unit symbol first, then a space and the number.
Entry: mm 31.5
